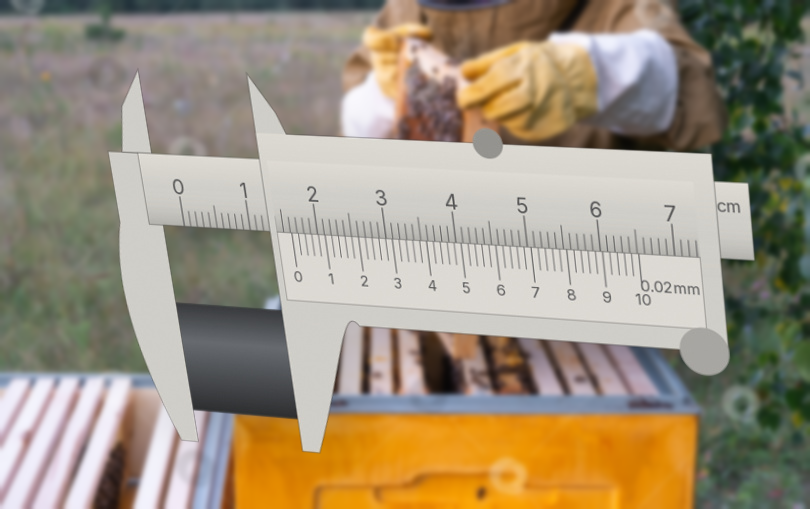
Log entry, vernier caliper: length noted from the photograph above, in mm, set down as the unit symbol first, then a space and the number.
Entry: mm 16.2
